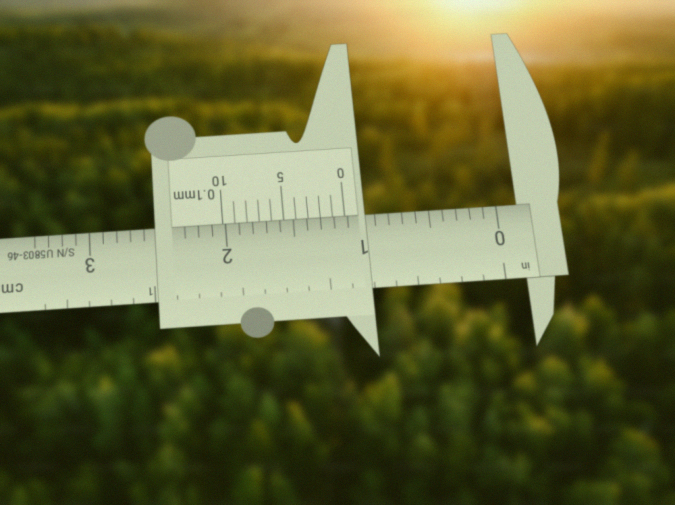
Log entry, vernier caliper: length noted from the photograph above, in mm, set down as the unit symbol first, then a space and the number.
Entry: mm 11.2
